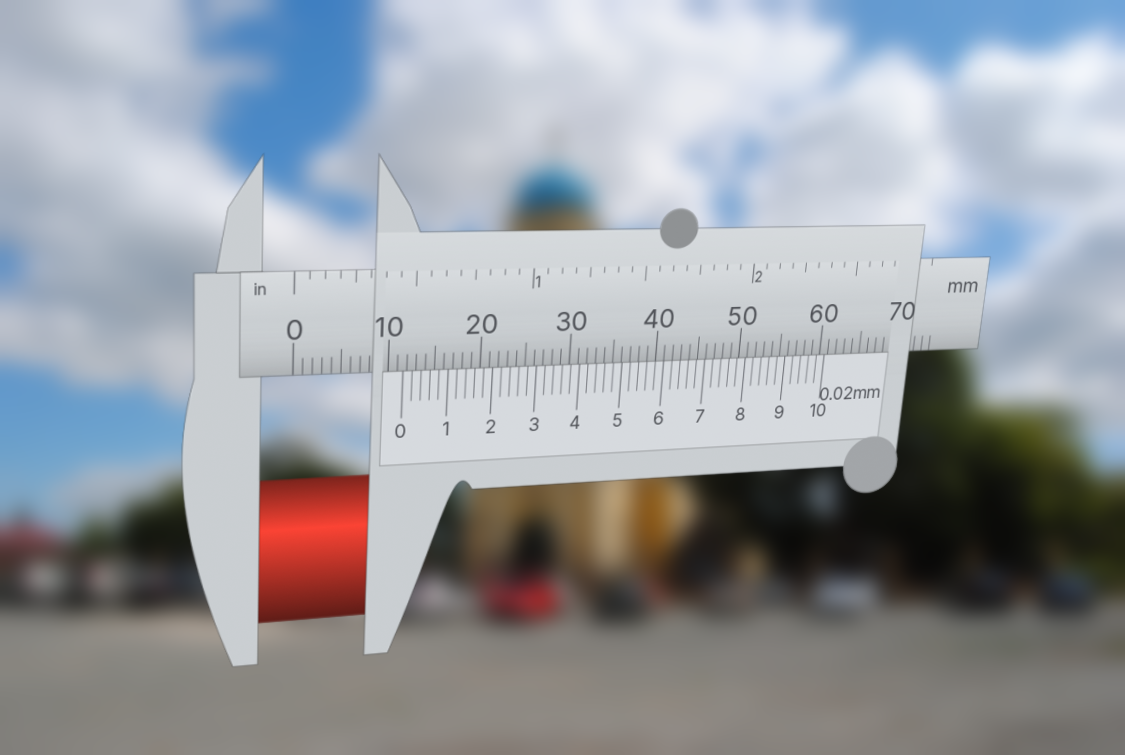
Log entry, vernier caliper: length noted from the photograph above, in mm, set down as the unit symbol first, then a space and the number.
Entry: mm 11.6
